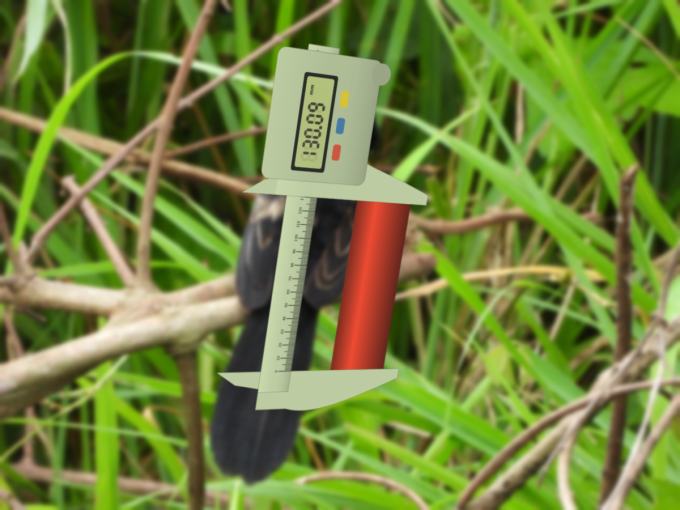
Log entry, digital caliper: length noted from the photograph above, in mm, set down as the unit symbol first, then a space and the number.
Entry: mm 130.09
